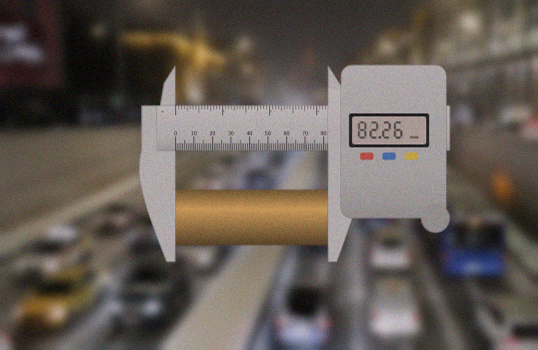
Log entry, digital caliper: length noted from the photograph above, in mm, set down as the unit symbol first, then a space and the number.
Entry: mm 82.26
